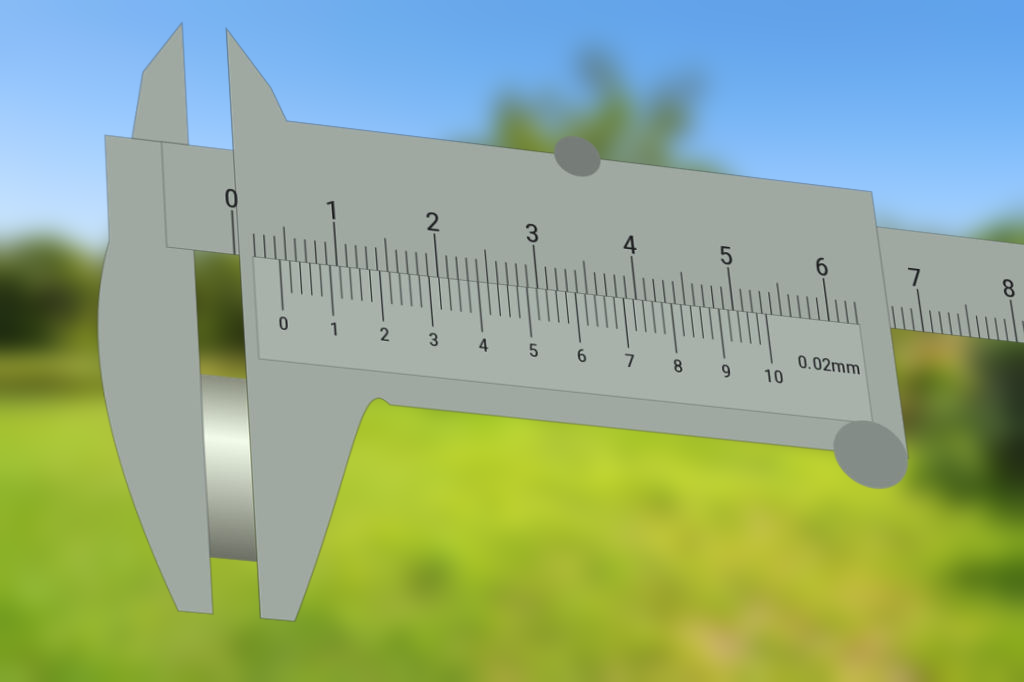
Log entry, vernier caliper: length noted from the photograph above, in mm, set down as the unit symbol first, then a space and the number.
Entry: mm 4.4
